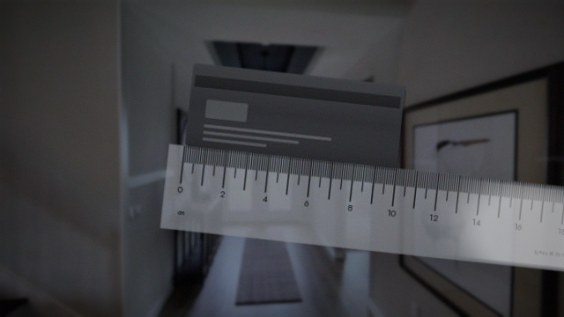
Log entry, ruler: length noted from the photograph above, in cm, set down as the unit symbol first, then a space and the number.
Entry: cm 10
